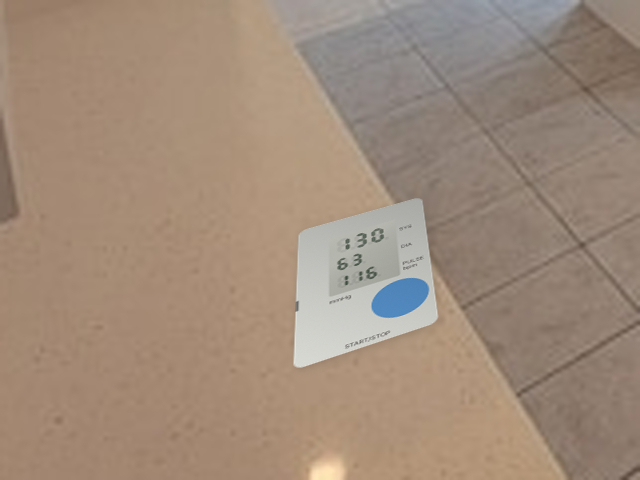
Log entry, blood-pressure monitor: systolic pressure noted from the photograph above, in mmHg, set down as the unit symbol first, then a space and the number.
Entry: mmHg 130
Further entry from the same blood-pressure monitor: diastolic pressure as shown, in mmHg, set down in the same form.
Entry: mmHg 63
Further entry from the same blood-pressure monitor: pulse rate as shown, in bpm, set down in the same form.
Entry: bpm 116
